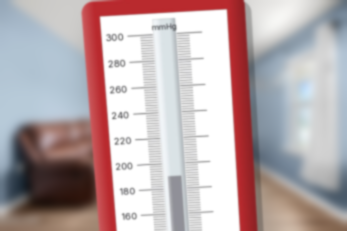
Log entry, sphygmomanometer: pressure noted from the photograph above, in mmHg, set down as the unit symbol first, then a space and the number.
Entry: mmHg 190
